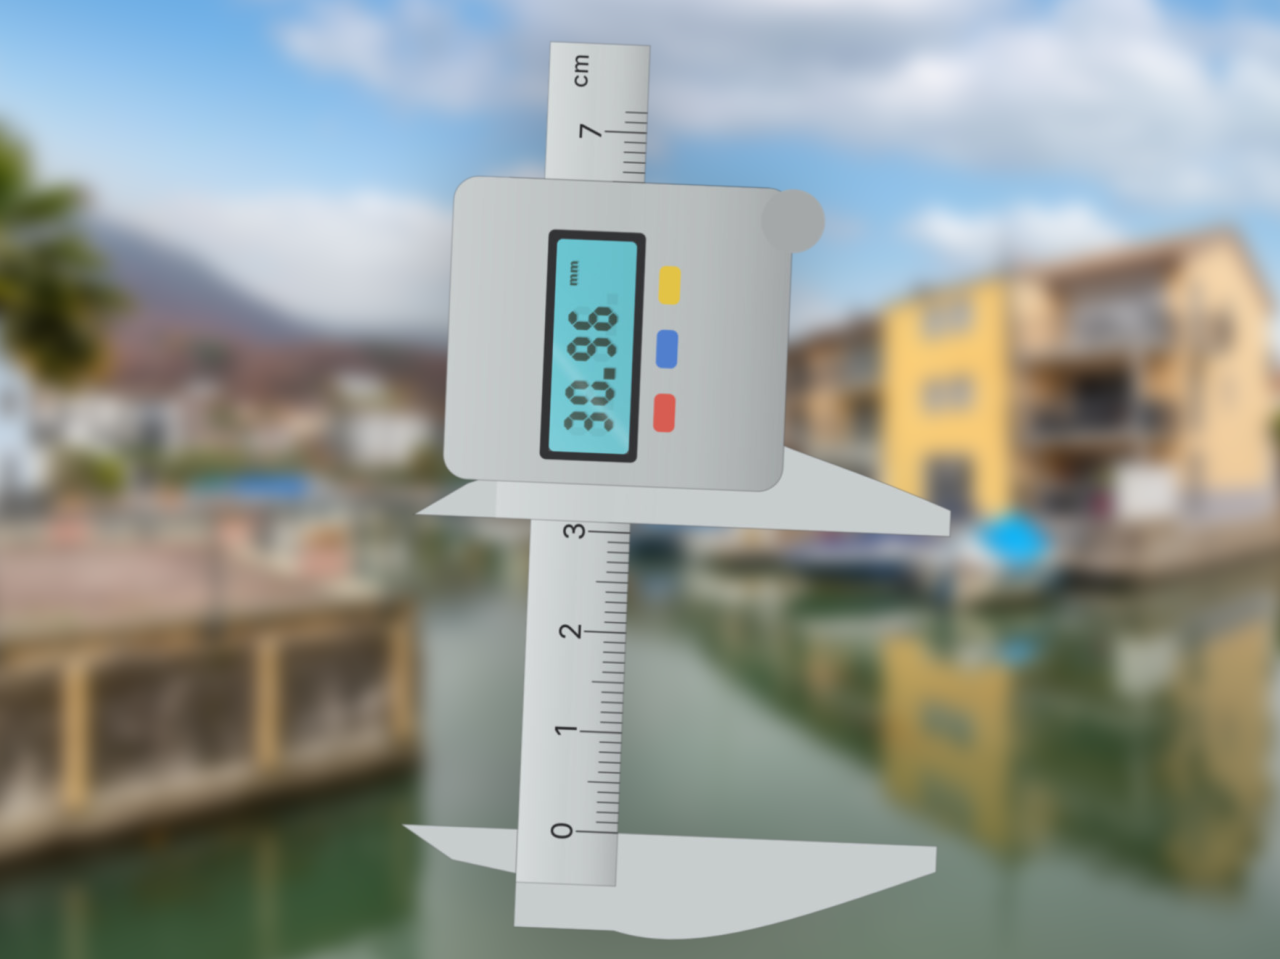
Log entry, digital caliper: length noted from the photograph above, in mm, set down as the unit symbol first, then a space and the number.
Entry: mm 30.96
